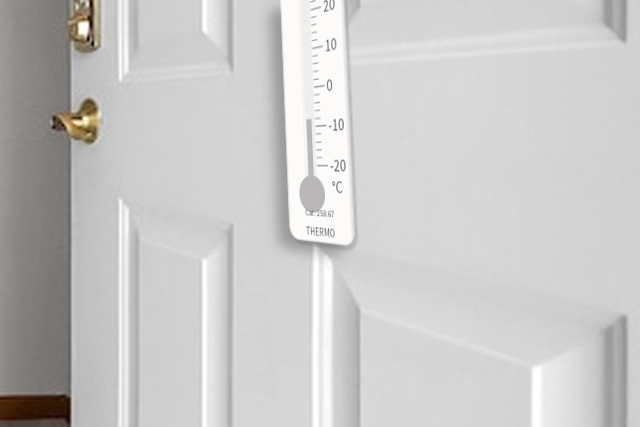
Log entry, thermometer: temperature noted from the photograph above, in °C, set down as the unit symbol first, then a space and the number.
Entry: °C -8
